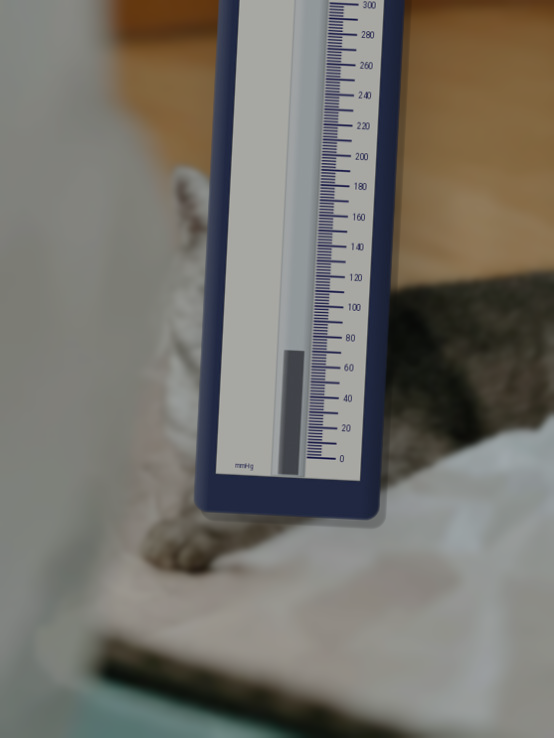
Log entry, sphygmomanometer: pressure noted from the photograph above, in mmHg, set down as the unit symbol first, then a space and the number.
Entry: mmHg 70
